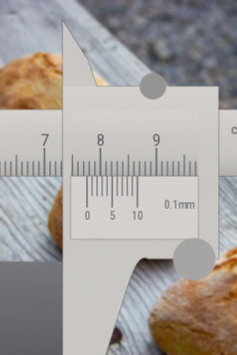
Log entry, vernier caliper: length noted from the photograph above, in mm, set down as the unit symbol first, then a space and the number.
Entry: mm 77.6
